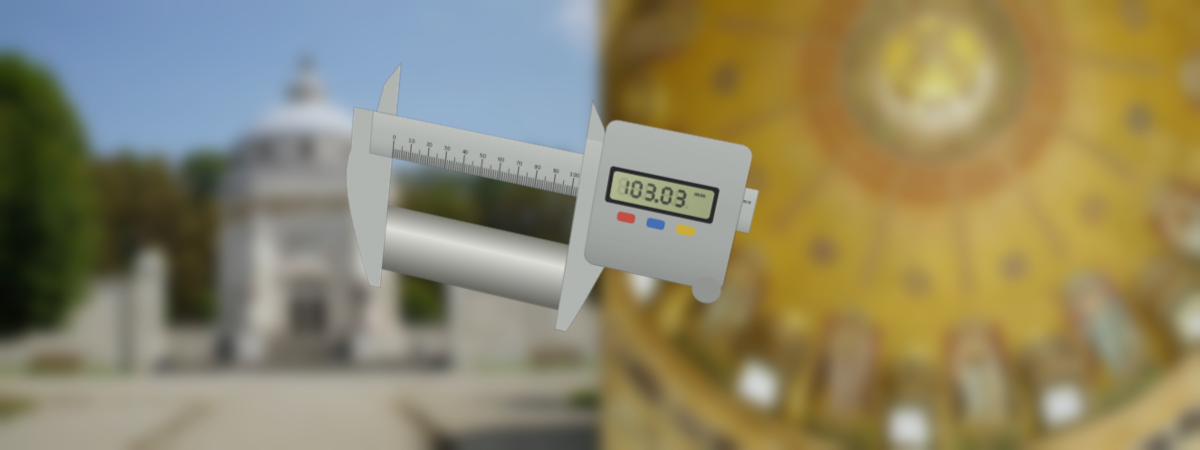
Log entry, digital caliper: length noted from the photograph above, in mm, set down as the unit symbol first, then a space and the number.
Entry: mm 103.03
